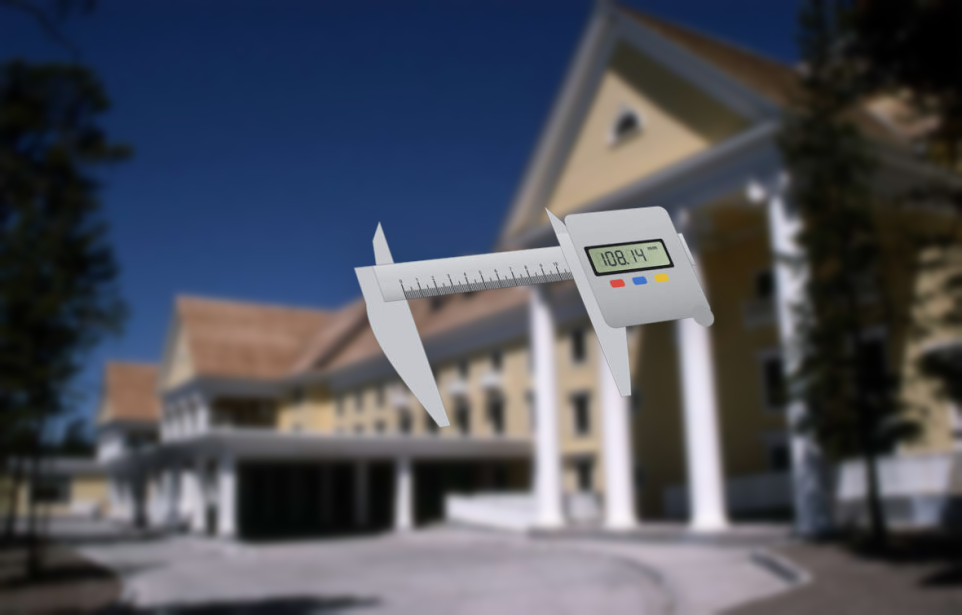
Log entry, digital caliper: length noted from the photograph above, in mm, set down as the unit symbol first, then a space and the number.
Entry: mm 108.14
